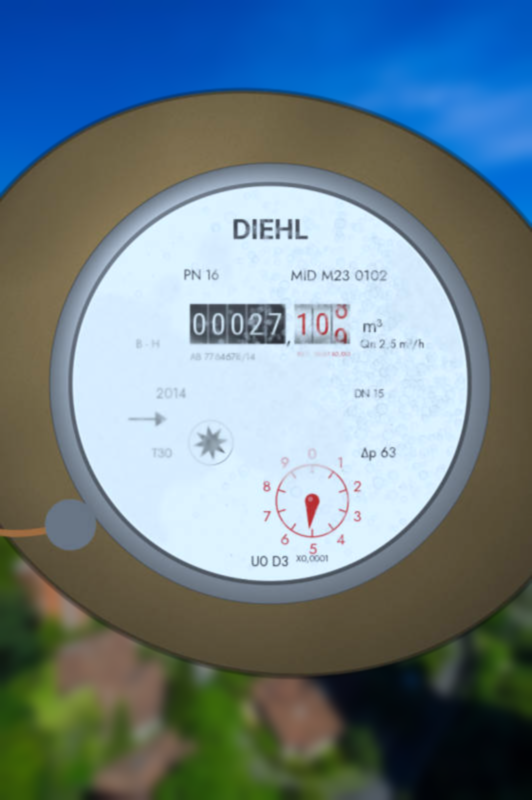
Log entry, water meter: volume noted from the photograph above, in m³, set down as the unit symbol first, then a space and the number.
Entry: m³ 27.1085
